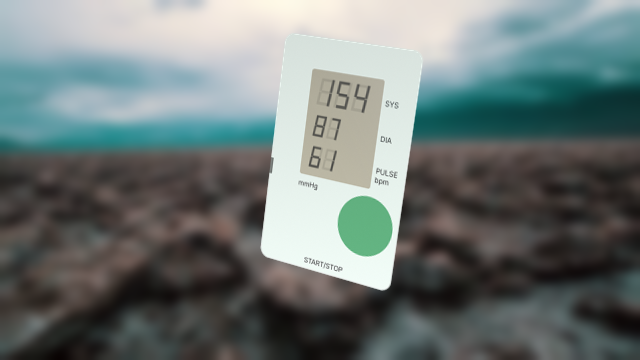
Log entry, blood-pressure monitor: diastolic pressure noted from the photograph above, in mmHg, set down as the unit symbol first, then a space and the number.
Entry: mmHg 87
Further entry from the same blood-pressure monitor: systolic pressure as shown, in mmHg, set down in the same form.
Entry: mmHg 154
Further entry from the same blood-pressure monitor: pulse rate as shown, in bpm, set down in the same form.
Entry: bpm 61
